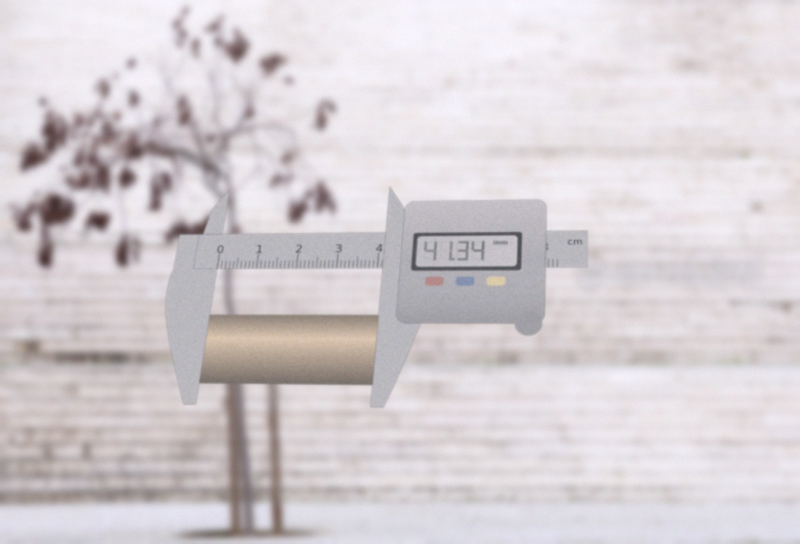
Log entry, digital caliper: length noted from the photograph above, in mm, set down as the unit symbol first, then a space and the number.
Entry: mm 41.34
